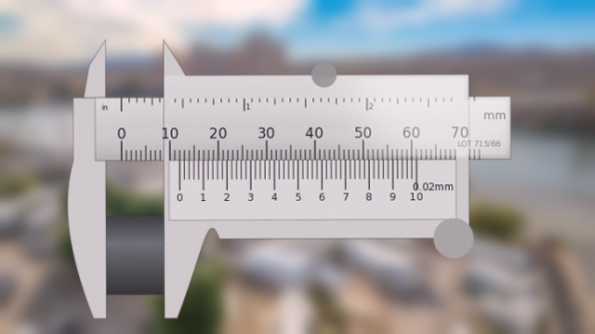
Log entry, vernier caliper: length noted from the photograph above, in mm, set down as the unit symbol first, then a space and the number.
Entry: mm 12.0
